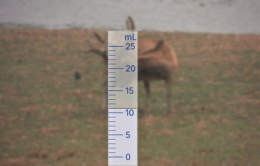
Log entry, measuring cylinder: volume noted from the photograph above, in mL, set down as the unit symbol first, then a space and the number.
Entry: mL 11
